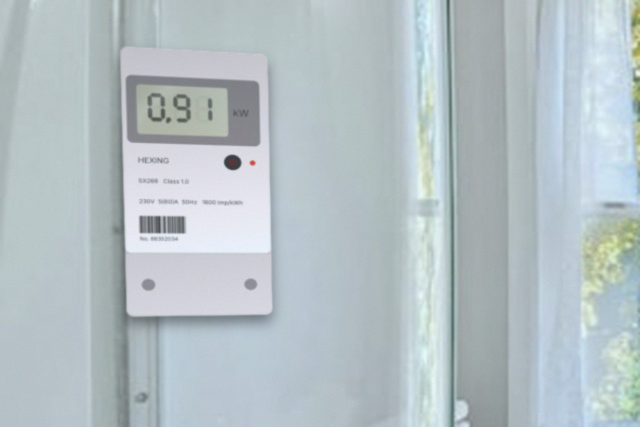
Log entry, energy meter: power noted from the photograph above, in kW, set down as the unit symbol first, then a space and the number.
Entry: kW 0.91
